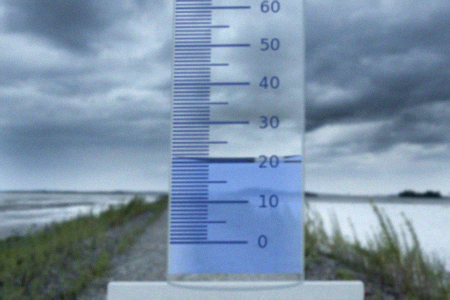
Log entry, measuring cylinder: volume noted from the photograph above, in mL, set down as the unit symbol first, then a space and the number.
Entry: mL 20
